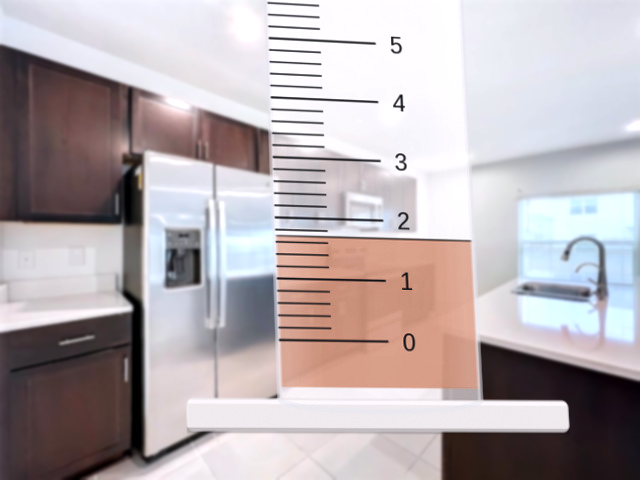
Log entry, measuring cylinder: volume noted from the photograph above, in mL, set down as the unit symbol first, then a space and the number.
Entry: mL 1.7
